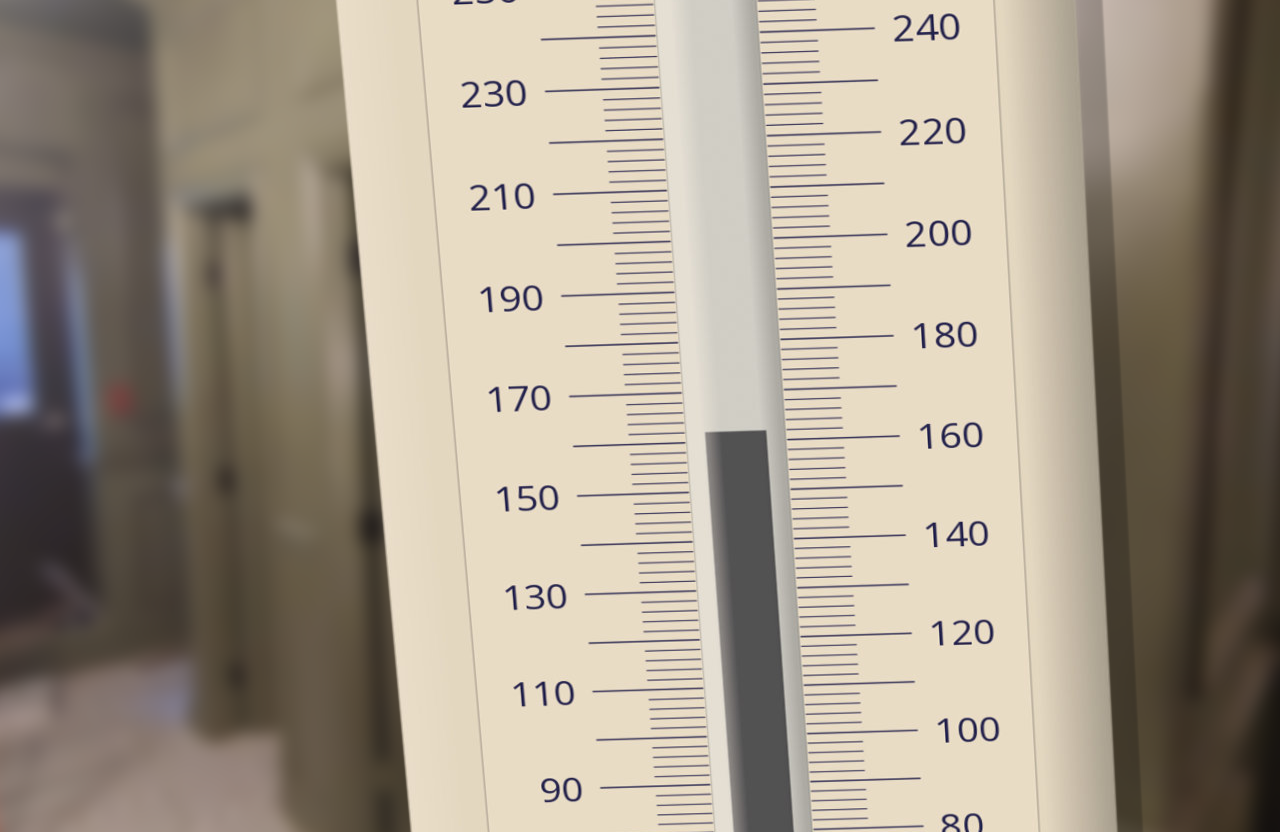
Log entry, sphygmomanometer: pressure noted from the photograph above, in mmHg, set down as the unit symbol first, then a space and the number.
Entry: mmHg 162
